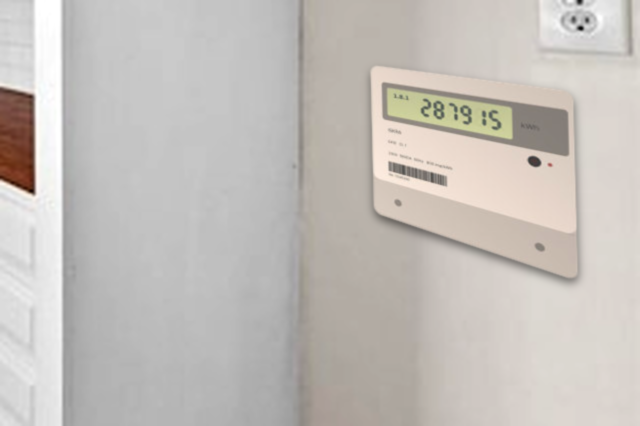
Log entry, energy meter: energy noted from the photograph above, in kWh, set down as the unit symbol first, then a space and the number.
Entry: kWh 287915
